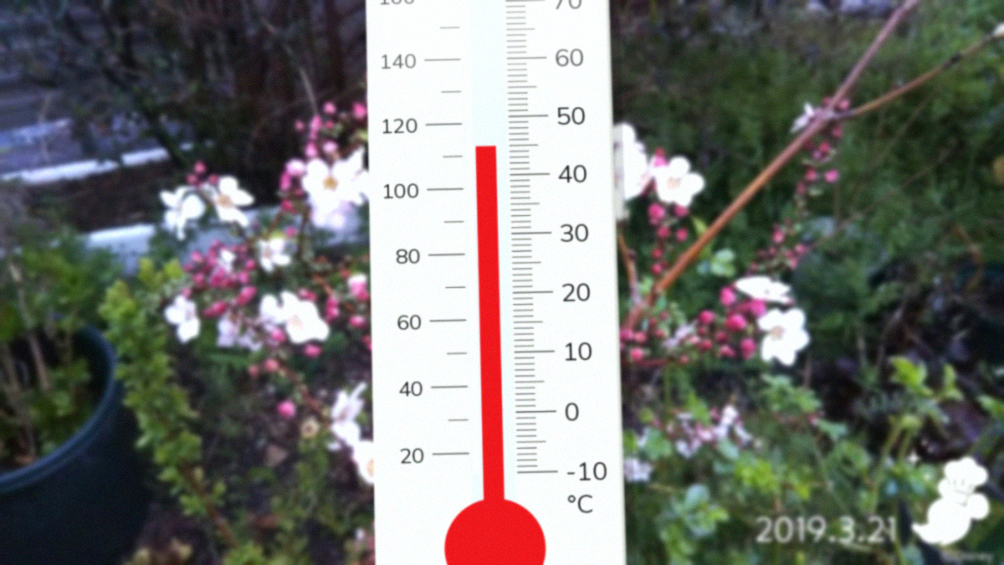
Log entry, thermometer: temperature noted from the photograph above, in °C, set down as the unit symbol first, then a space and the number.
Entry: °C 45
